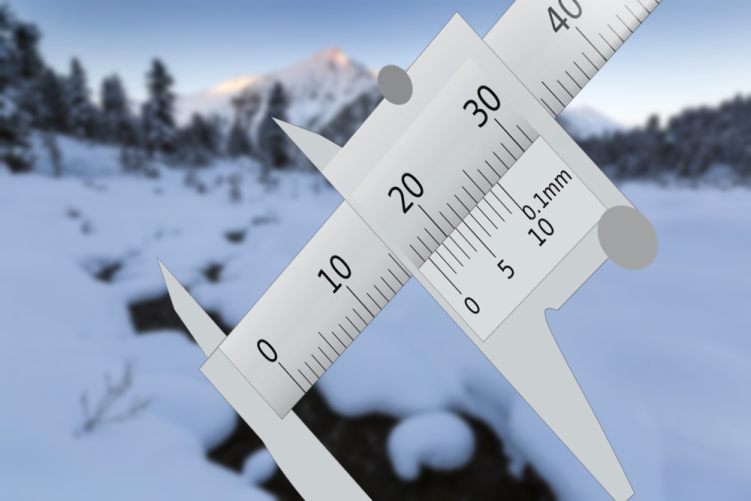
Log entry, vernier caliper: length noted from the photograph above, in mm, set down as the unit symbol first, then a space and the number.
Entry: mm 17.5
